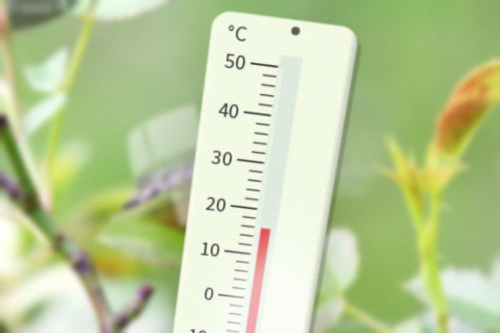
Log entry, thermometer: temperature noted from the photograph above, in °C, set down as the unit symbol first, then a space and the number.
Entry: °C 16
